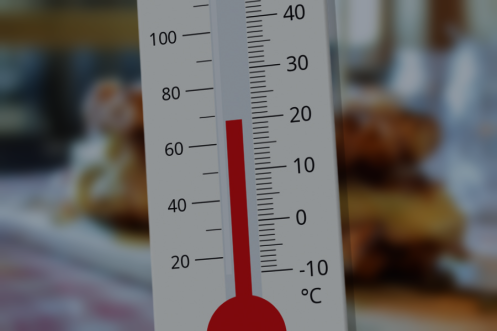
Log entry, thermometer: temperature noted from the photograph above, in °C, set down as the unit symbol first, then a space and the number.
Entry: °C 20
